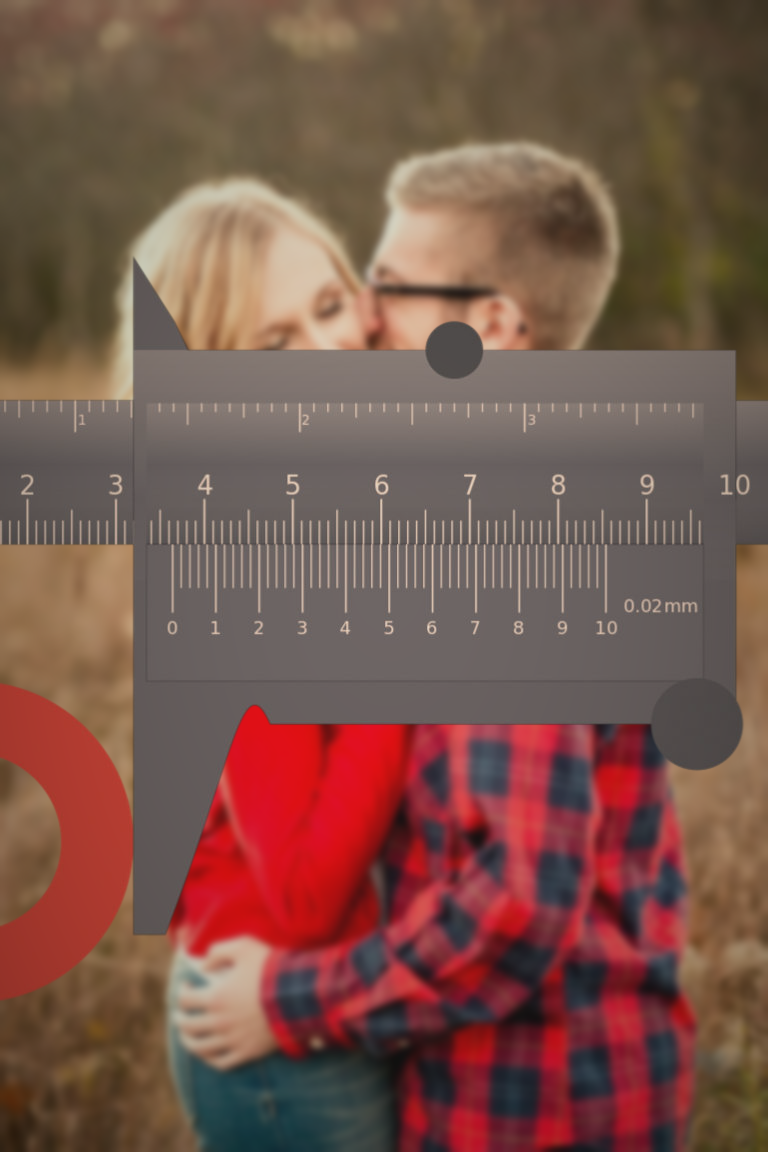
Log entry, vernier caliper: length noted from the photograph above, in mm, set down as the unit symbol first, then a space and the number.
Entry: mm 36.4
